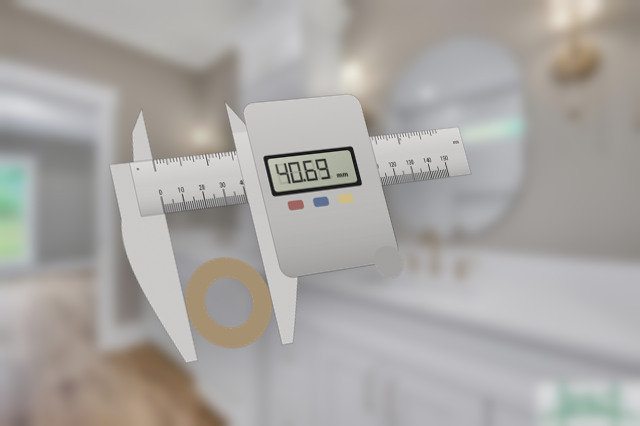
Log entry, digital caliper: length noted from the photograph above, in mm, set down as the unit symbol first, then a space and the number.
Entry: mm 40.69
